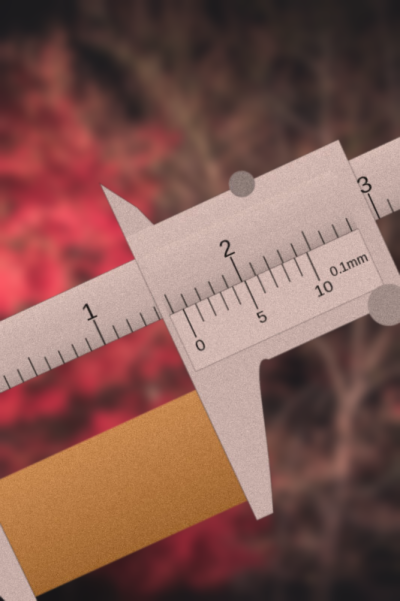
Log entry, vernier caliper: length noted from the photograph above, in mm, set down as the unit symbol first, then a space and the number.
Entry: mm 15.7
